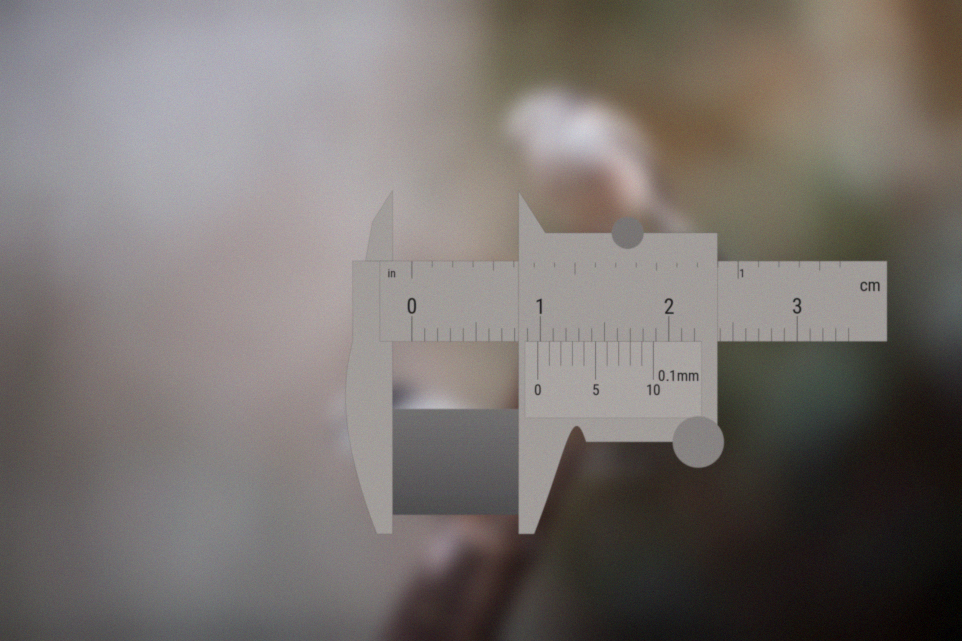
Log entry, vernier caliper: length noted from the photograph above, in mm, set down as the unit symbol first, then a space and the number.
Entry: mm 9.8
